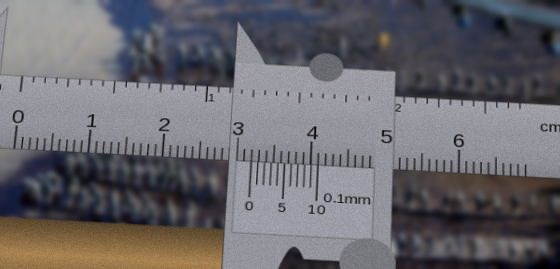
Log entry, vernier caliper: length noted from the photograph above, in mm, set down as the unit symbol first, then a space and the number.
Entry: mm 32.0
